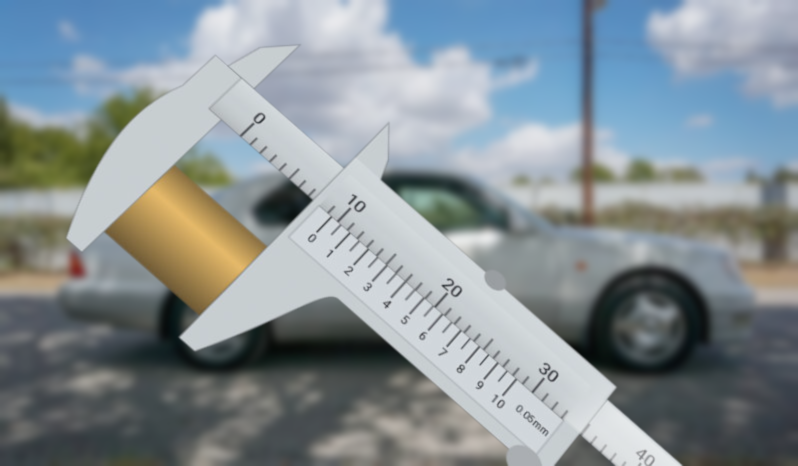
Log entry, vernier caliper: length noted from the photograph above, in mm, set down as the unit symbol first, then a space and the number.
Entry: mm 9.4
